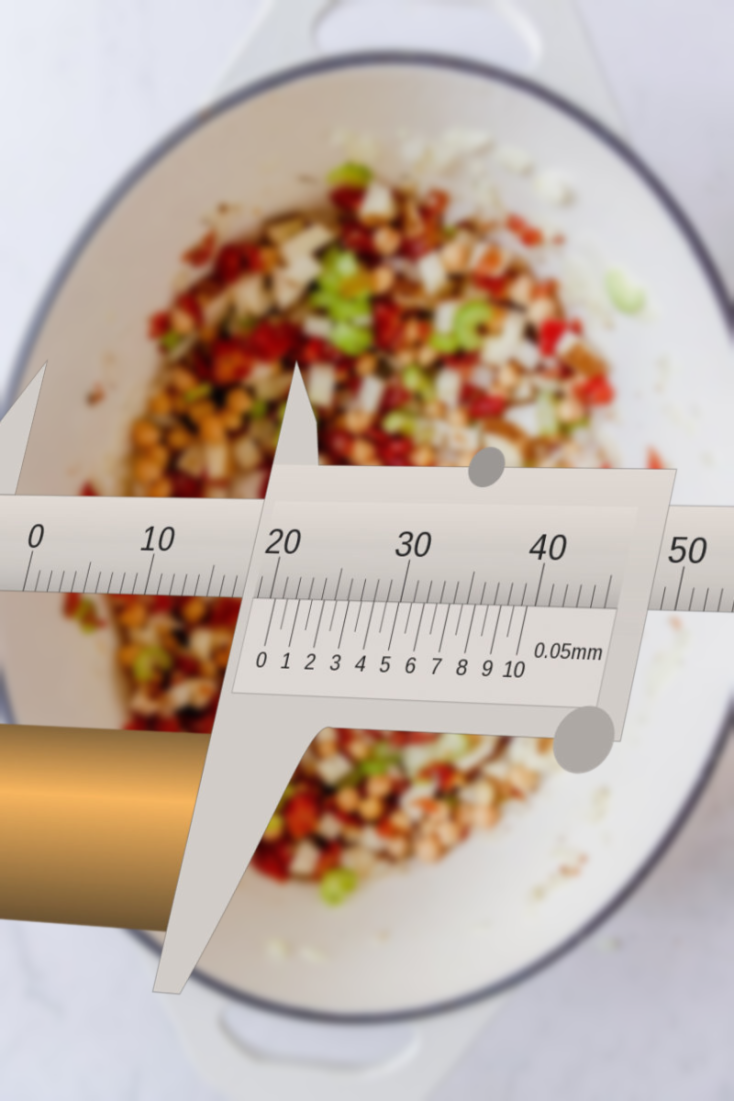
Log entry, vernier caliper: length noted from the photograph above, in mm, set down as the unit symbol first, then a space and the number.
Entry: mm 20.4
